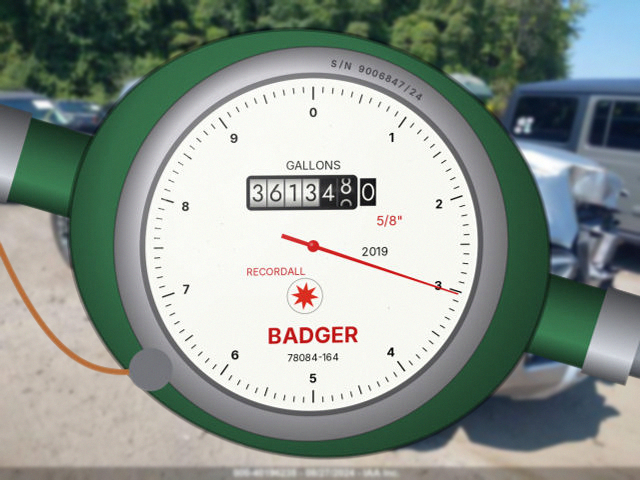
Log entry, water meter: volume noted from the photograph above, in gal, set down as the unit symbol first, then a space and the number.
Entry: gal 3613483.0
